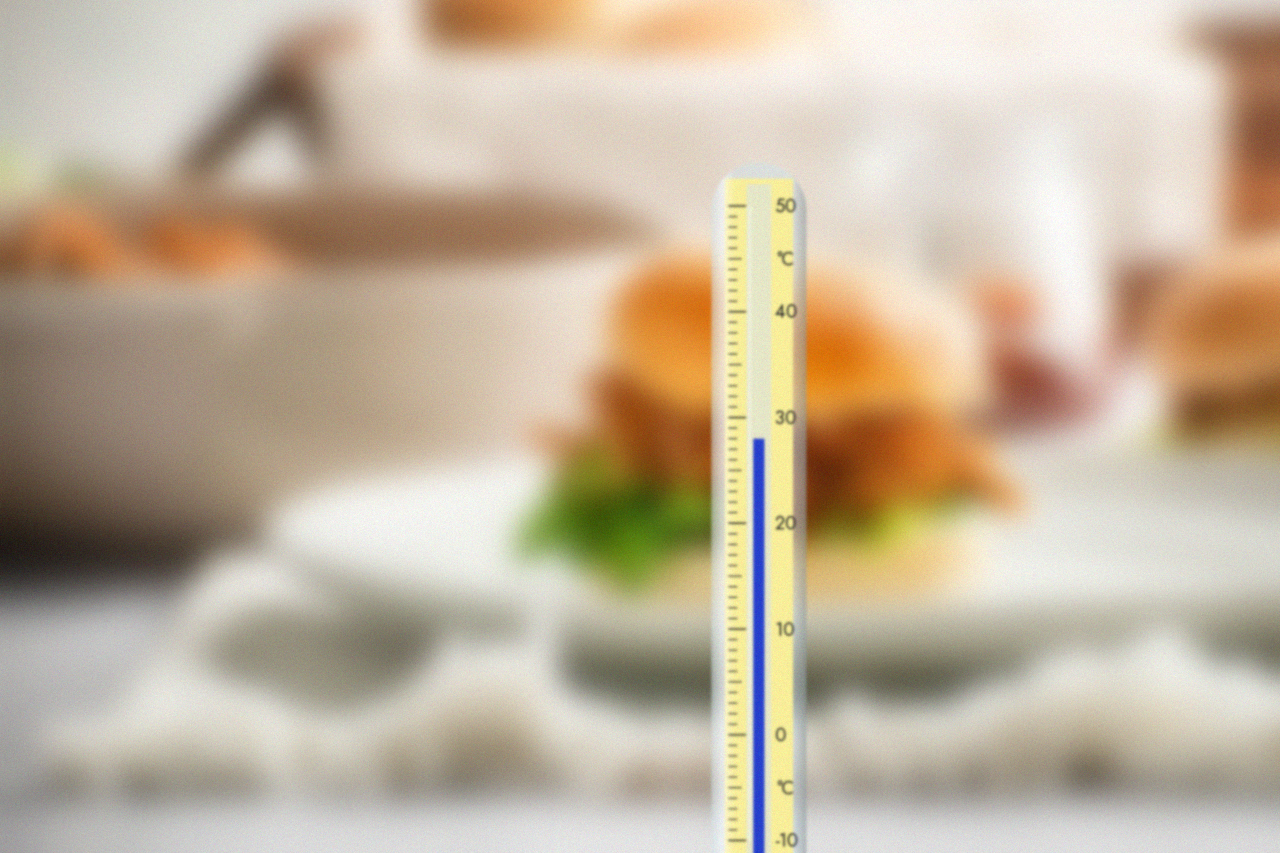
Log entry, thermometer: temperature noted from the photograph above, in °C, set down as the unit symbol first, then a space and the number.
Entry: °C 28
